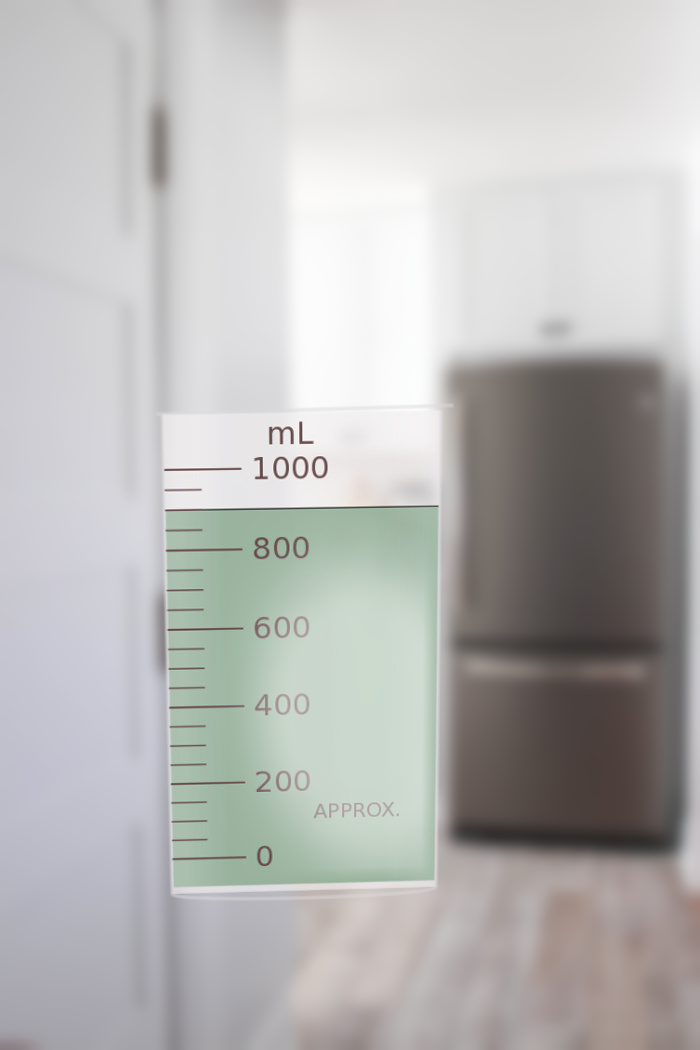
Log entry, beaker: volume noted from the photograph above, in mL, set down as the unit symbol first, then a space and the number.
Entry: mL 900
